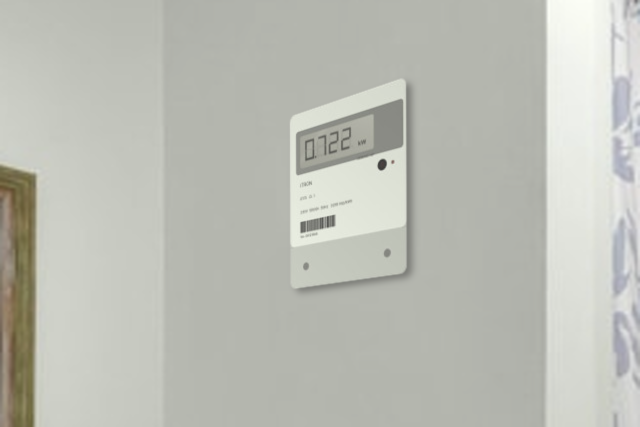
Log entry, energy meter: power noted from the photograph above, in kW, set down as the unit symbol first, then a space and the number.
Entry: kW 0.722
